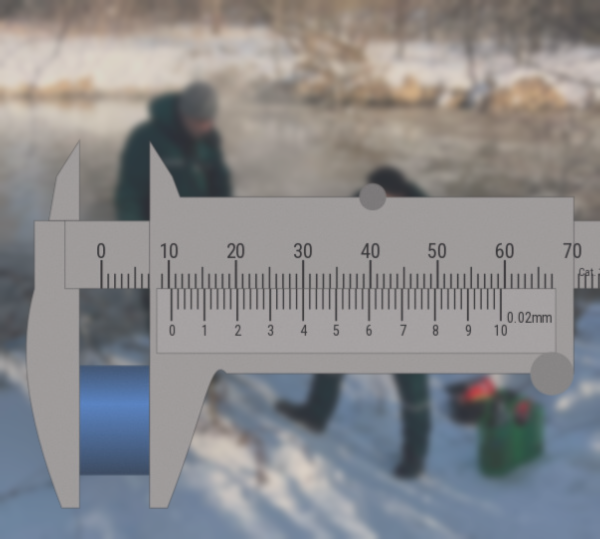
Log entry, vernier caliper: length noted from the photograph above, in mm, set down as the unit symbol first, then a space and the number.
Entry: mm 10.4
